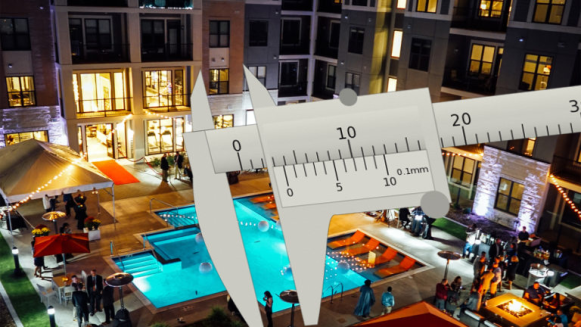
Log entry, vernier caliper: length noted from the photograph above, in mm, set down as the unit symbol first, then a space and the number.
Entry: mm 3.8
